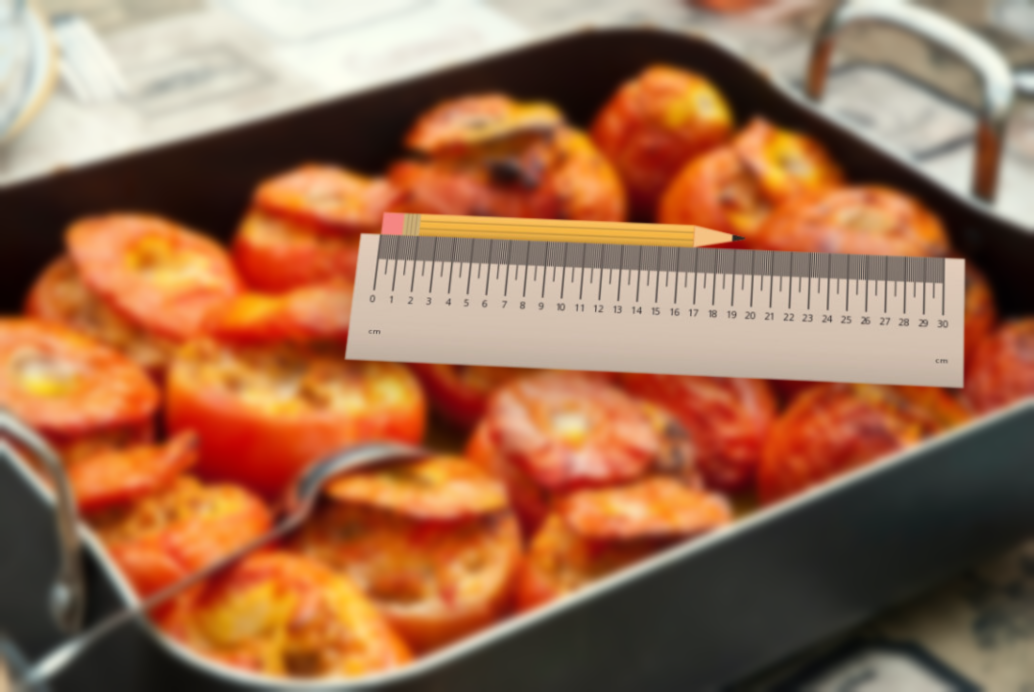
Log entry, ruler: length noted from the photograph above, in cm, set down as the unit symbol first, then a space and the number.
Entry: cm 19.5
